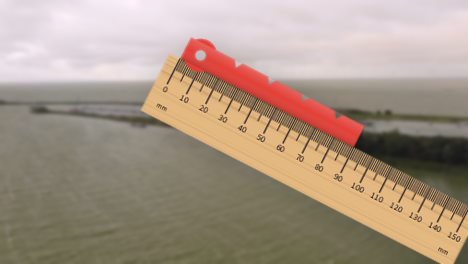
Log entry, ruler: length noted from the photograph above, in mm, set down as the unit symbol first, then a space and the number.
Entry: mm 90
